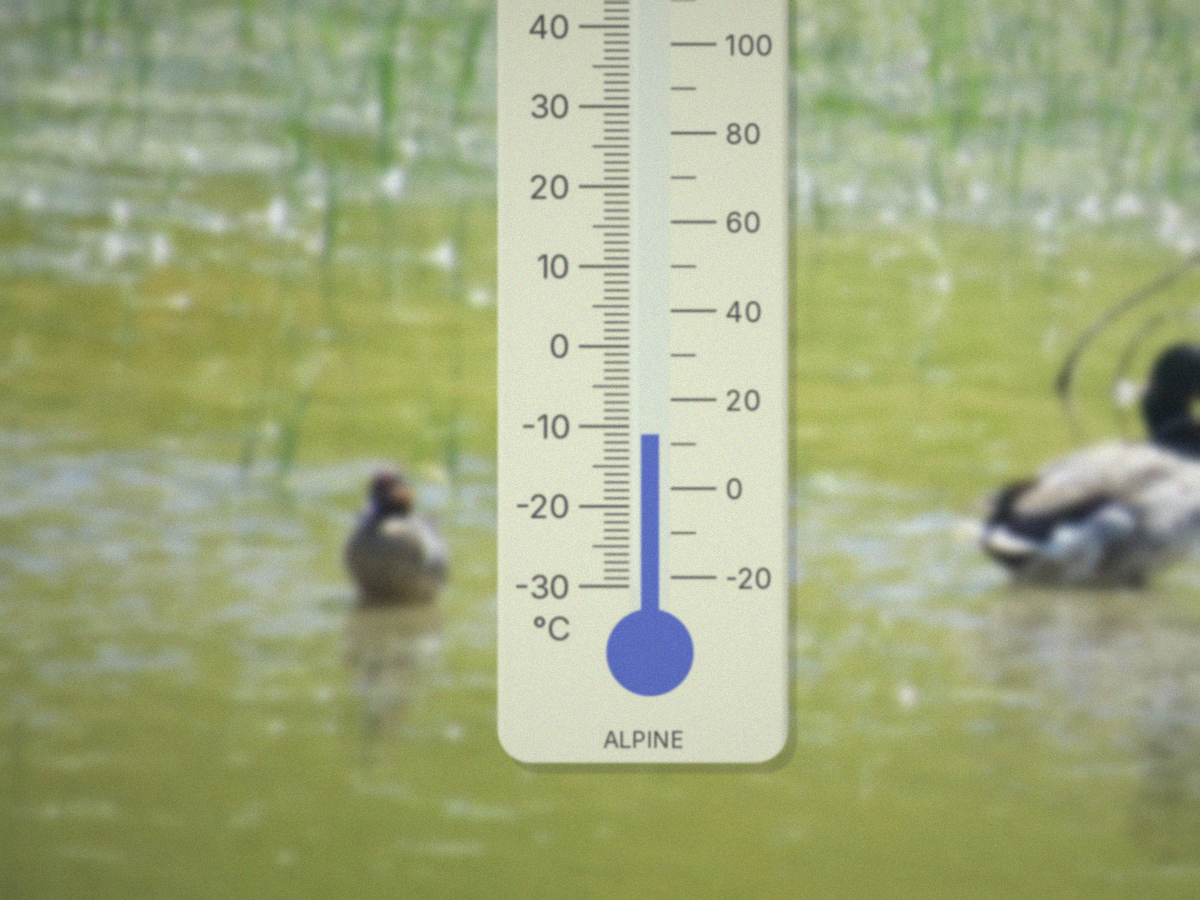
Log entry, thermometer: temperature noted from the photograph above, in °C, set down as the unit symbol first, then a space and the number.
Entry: °C -11
